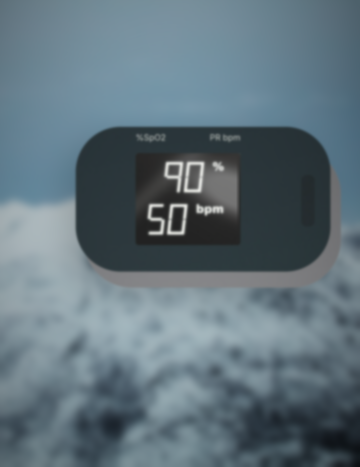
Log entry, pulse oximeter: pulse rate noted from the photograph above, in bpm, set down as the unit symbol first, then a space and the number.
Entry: bpm 50
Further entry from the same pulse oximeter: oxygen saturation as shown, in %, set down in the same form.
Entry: % 90
